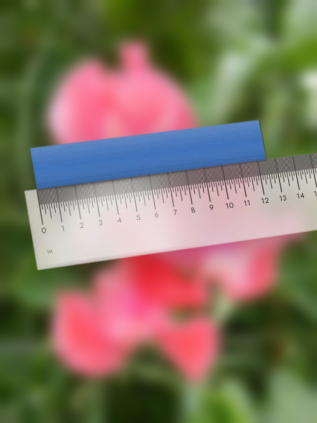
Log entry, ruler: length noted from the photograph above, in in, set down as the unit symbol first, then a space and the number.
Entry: in 12.5
